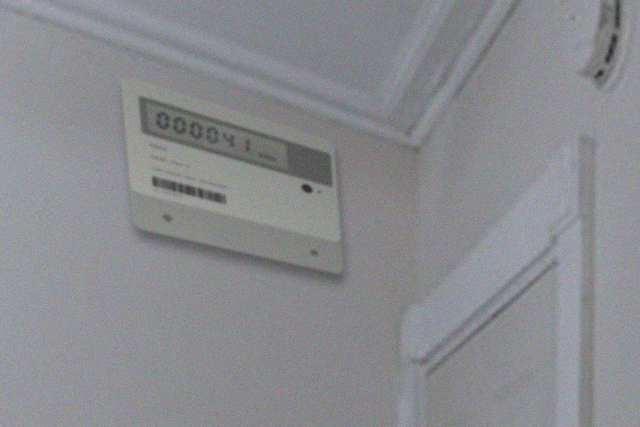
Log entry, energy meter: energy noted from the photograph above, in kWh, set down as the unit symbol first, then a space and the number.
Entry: kWh 41
